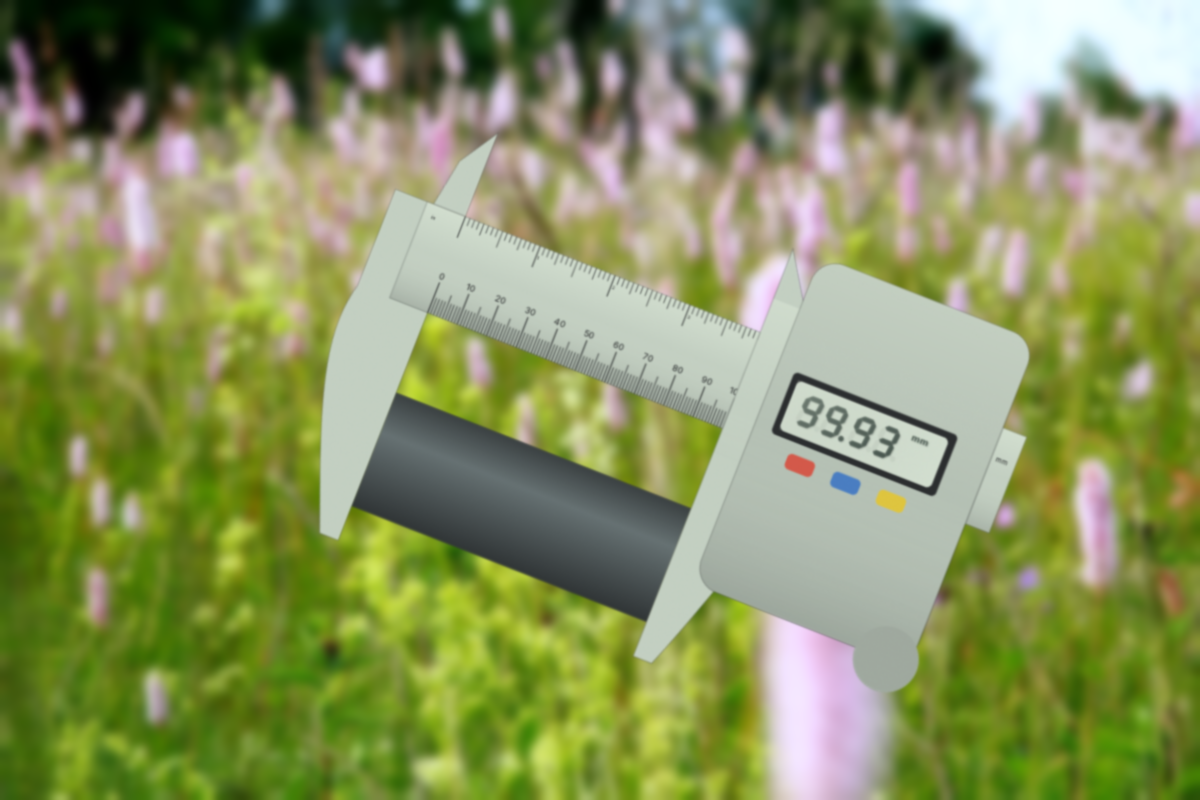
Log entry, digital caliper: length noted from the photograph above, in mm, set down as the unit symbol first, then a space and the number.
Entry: mm 99.93
